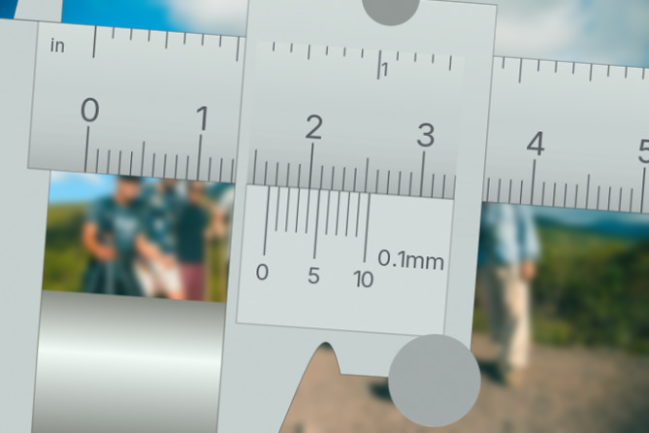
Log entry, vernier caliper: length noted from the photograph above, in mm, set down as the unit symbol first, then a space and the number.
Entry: mm 16.4
